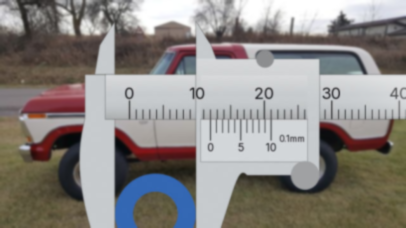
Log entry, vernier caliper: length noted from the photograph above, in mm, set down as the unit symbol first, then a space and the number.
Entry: mm 12.0
